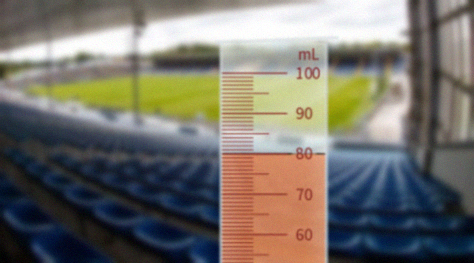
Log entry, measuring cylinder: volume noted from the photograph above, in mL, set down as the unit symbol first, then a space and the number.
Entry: mL 80
